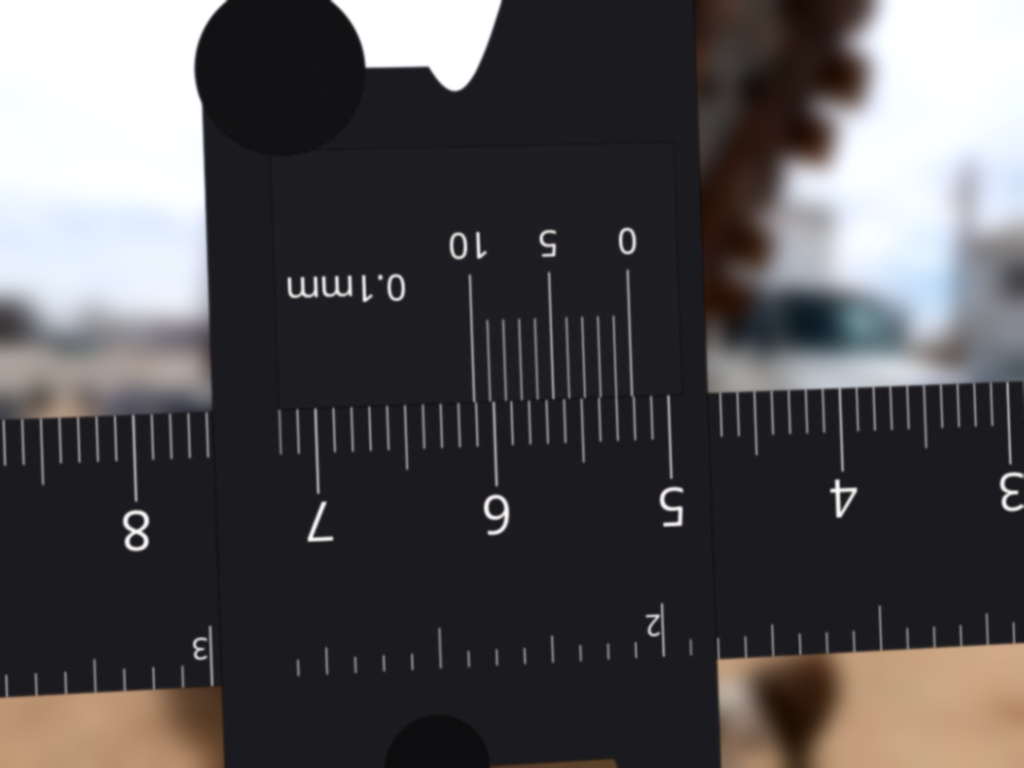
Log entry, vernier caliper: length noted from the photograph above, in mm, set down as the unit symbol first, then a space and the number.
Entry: mm 52.1
